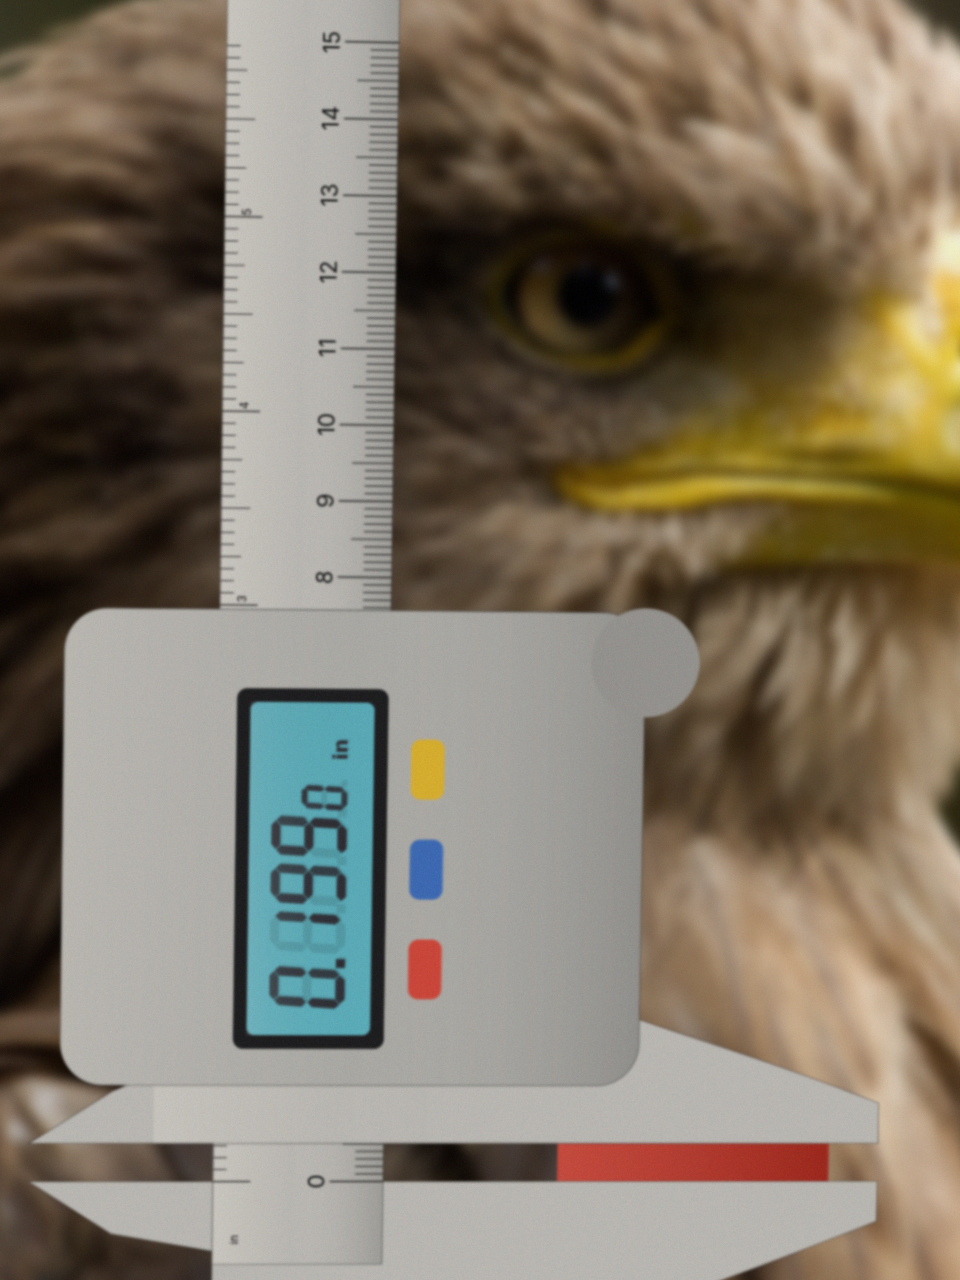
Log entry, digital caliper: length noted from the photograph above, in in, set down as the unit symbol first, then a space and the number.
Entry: in 0.1990
